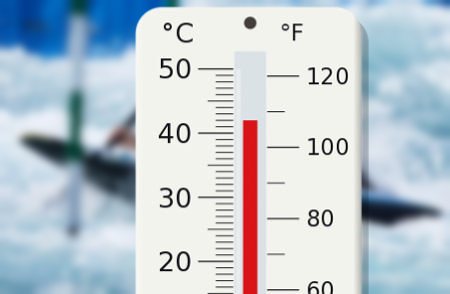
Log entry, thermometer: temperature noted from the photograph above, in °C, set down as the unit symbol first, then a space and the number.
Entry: °C 42
